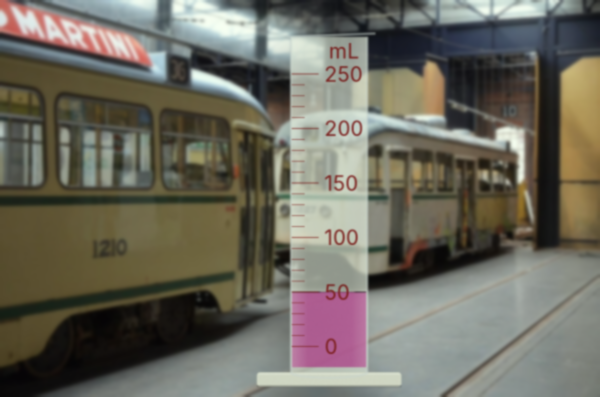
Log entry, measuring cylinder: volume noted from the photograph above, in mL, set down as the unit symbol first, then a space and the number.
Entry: mL 50
